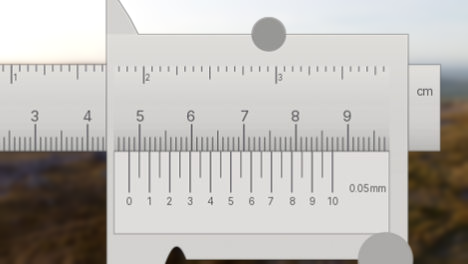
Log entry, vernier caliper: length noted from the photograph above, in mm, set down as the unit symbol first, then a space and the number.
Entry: mm 48.0
